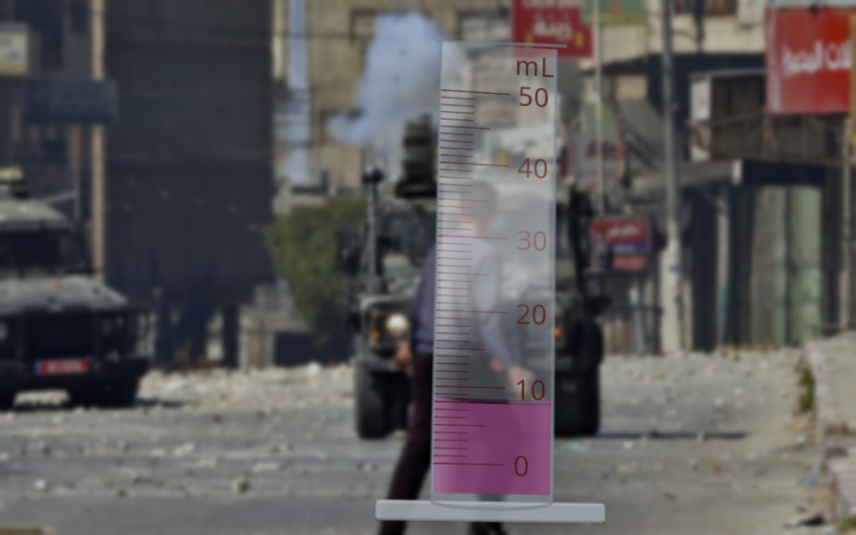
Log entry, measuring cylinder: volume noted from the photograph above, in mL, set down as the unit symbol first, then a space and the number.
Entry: mL 8
